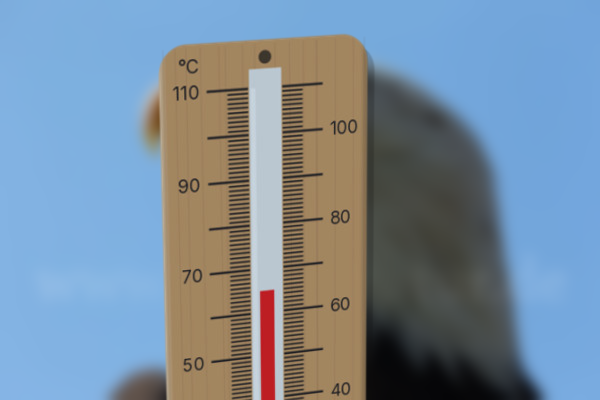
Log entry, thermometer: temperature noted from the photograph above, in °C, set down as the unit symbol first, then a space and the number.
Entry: °C 65
